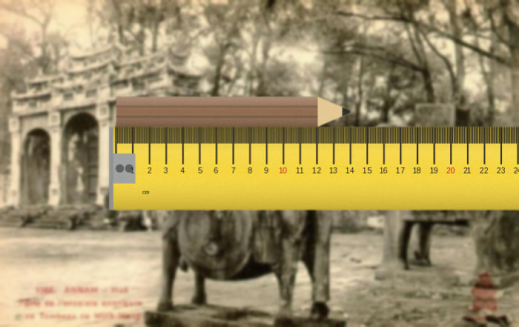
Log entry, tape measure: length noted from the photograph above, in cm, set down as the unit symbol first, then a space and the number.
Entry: cm 14
